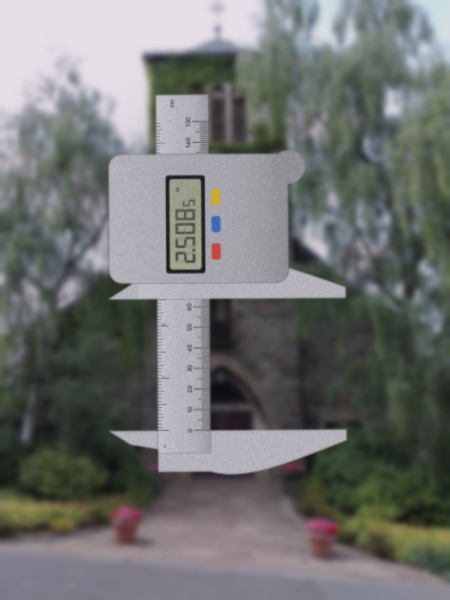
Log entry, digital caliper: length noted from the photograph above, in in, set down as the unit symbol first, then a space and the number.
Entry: in 2.5085
